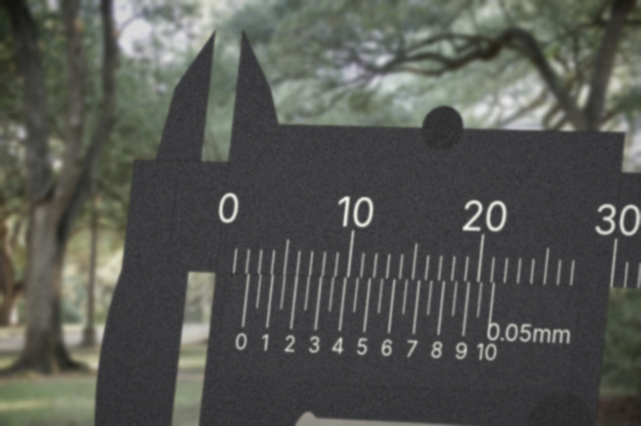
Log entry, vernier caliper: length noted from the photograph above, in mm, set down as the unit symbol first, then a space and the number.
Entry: mm 2.2
